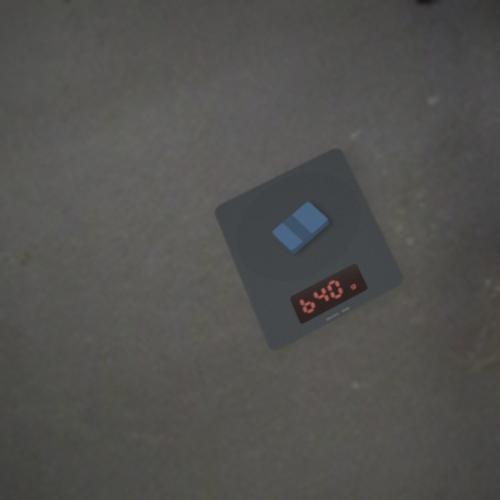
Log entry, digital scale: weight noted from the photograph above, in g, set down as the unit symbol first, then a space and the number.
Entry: g 640
